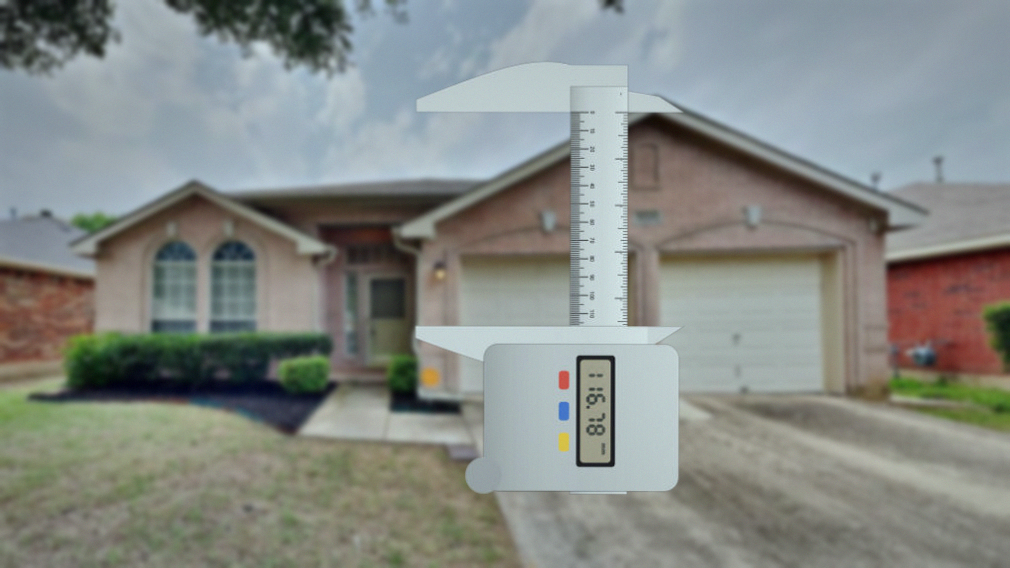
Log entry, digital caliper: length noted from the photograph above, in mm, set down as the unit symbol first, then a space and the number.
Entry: mm 116.78
